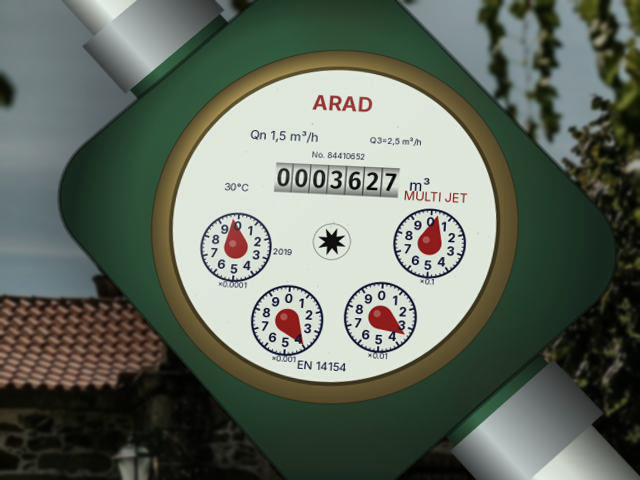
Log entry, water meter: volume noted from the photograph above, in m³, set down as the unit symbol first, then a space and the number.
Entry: m³ 3627.0339
